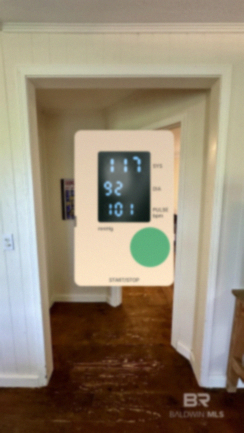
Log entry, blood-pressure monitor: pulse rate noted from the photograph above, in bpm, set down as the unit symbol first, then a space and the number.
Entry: bpm 101
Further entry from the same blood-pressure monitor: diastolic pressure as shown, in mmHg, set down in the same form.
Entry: mmHg 92
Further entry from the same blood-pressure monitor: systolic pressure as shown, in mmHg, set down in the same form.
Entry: mmHg 117
